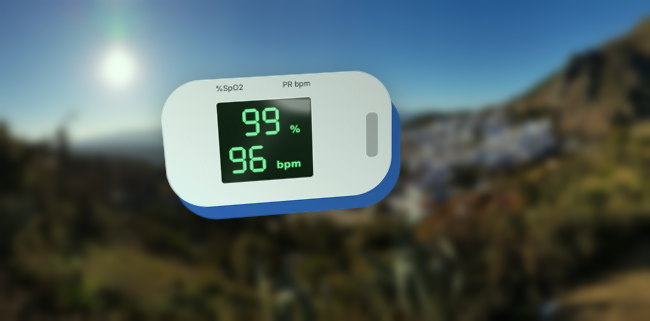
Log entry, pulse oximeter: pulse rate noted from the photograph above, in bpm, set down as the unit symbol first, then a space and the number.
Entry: bpm 96
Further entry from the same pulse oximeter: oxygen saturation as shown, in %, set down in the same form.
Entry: % 99
